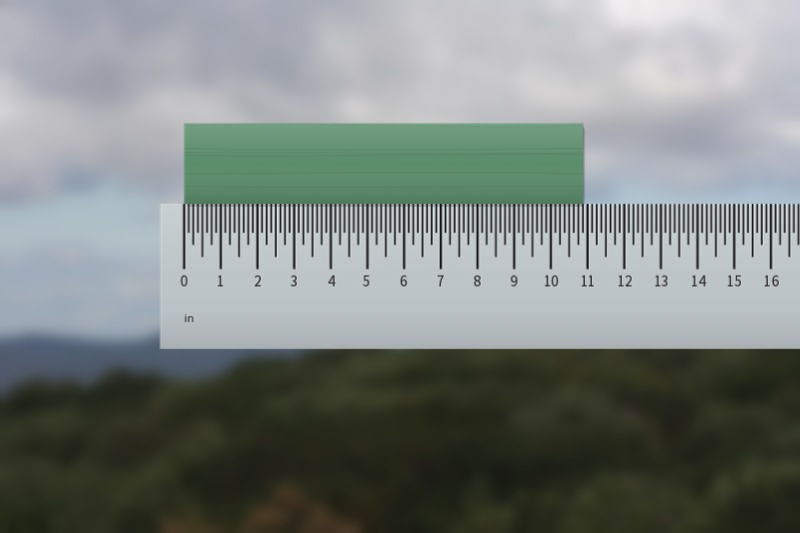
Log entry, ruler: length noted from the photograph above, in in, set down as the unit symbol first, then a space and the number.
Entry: in 10.875
